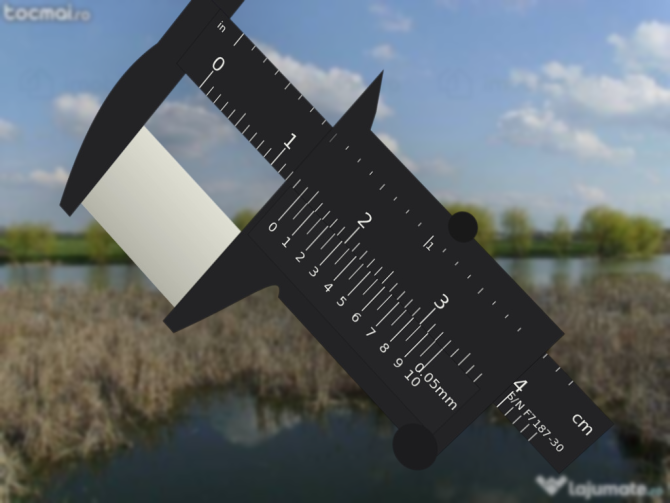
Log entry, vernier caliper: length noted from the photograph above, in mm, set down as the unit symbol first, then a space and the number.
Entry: mm 14.0
